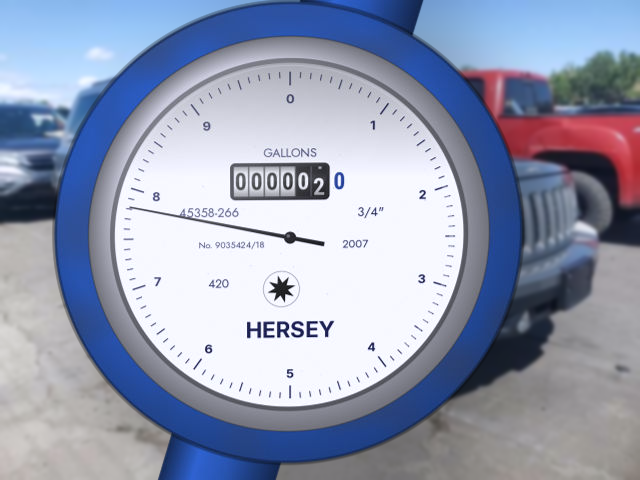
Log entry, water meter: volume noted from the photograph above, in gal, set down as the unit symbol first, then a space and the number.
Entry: gal 17.8
